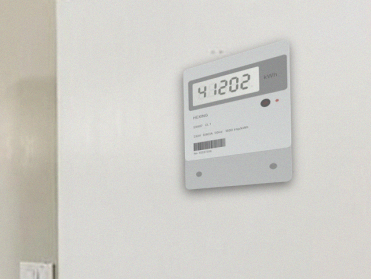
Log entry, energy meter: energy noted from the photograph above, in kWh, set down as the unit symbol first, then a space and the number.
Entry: kWh 41202
